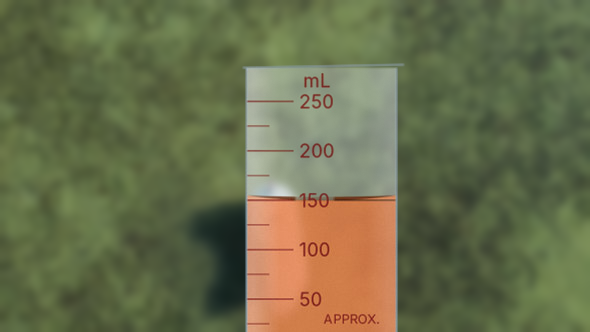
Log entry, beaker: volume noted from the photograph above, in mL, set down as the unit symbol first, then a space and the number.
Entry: mL 150
